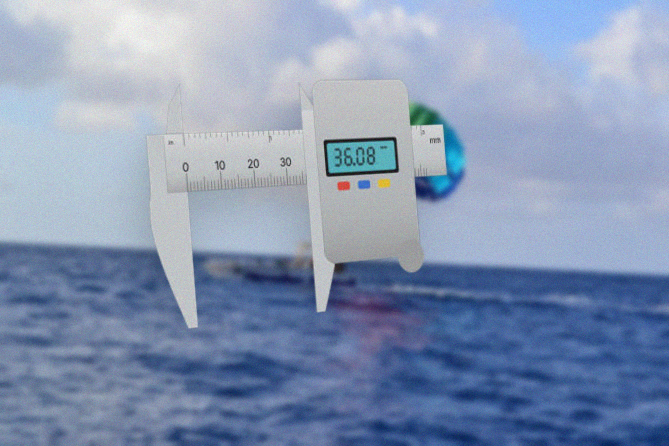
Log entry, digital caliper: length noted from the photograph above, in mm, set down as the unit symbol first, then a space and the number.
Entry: mm 36.08
